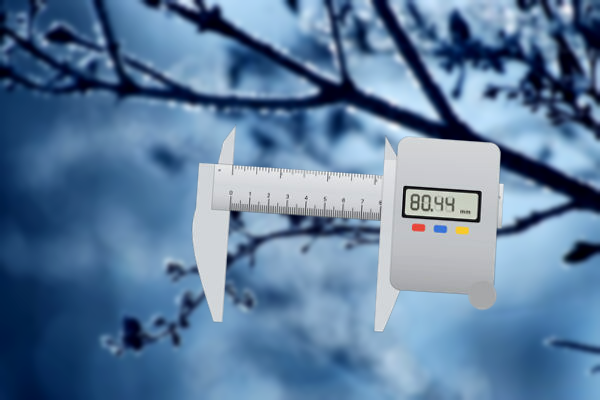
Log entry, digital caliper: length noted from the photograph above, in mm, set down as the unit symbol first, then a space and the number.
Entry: mm 80.44
